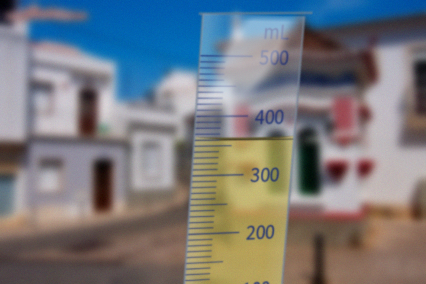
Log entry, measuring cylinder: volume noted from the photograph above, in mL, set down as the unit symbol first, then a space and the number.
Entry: mL 360
